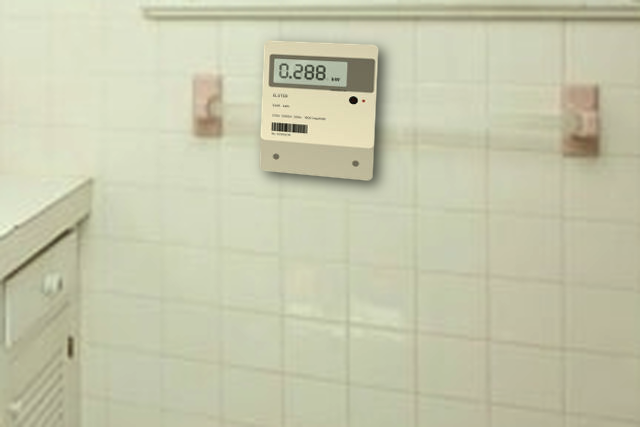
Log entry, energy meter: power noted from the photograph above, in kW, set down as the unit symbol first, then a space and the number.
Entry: kW 0.288
